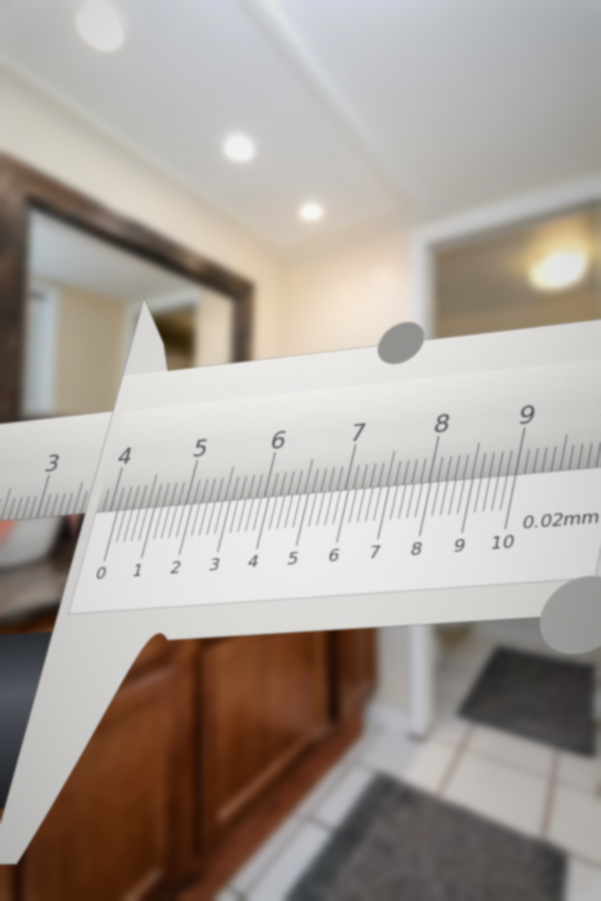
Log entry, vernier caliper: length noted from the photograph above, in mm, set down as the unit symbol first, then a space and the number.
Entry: mm 41.0
